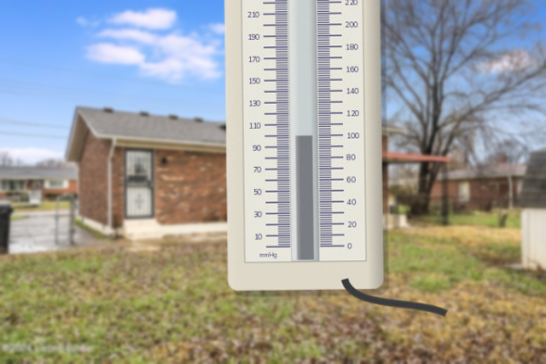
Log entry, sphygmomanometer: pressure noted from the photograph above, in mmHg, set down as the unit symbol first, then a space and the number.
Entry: mmHg 100
